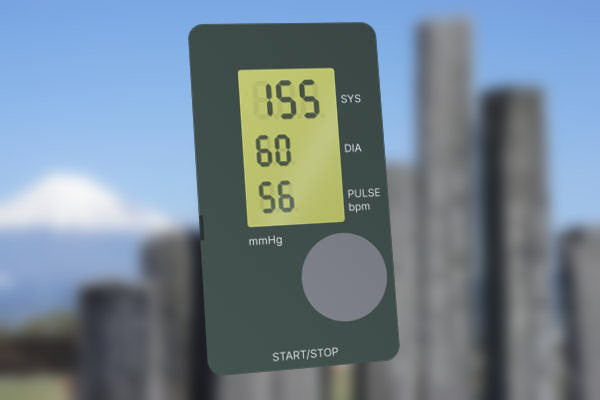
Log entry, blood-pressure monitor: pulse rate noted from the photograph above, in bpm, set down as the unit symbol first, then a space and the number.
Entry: bpm 56
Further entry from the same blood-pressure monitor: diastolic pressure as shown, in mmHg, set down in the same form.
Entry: mmHg 60
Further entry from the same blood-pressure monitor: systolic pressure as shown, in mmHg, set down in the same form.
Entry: mmHg 155
